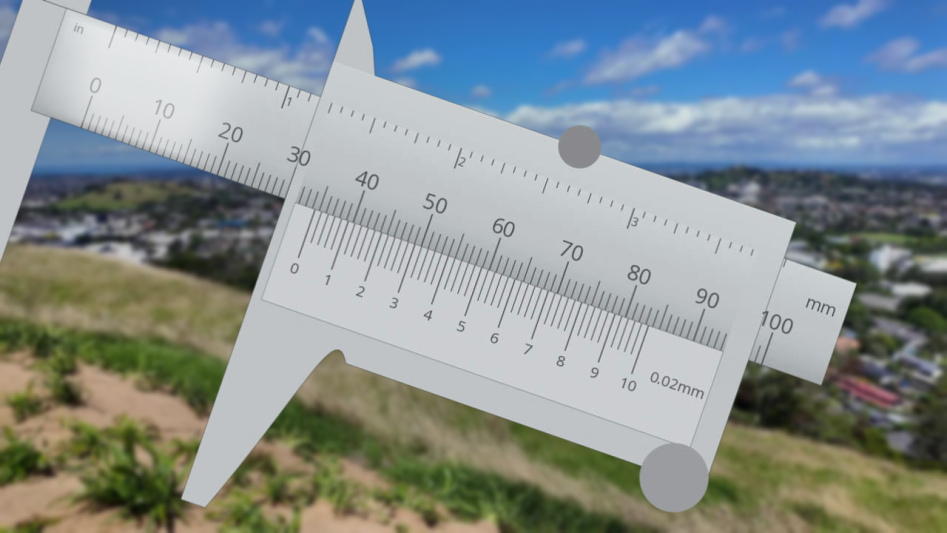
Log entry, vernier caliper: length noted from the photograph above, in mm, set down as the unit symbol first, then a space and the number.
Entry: mm 34.4
